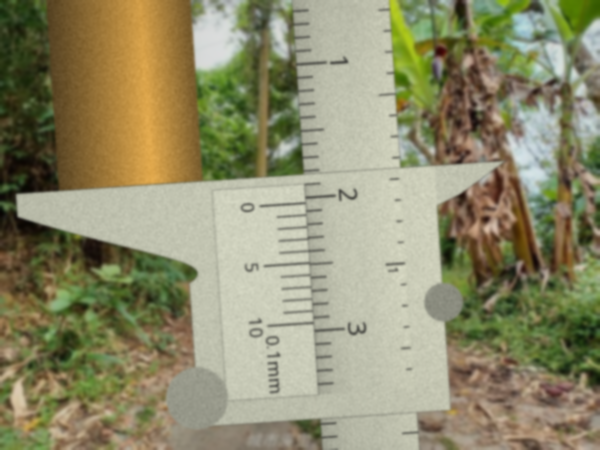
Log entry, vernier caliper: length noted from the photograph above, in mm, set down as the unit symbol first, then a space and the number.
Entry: mm 20.4
